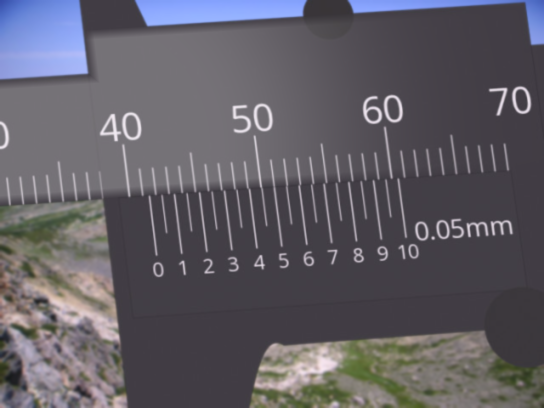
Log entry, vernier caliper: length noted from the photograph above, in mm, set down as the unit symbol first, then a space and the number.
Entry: mm 41.5
